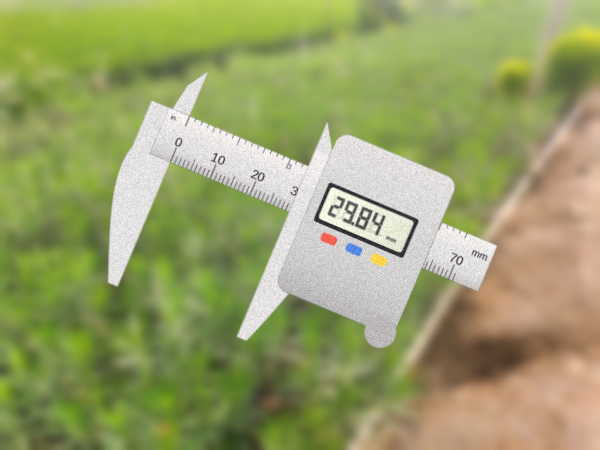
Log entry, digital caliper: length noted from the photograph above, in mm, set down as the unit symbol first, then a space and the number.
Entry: mm 29.84
